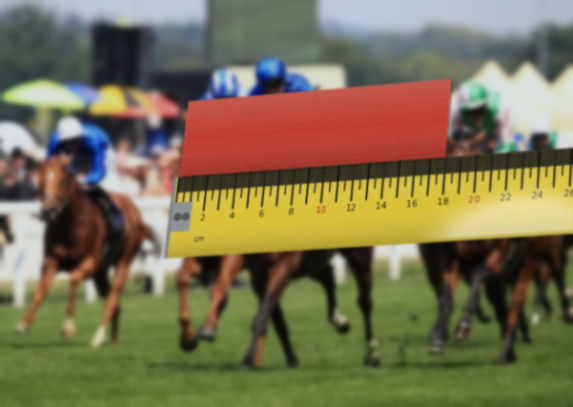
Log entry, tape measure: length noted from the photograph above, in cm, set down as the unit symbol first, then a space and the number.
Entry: cm 18
